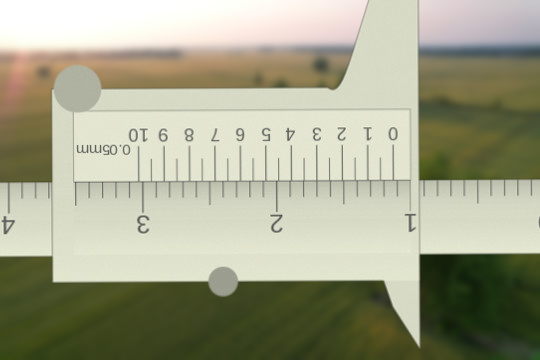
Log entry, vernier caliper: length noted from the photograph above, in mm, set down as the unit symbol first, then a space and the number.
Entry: mm 11.3
